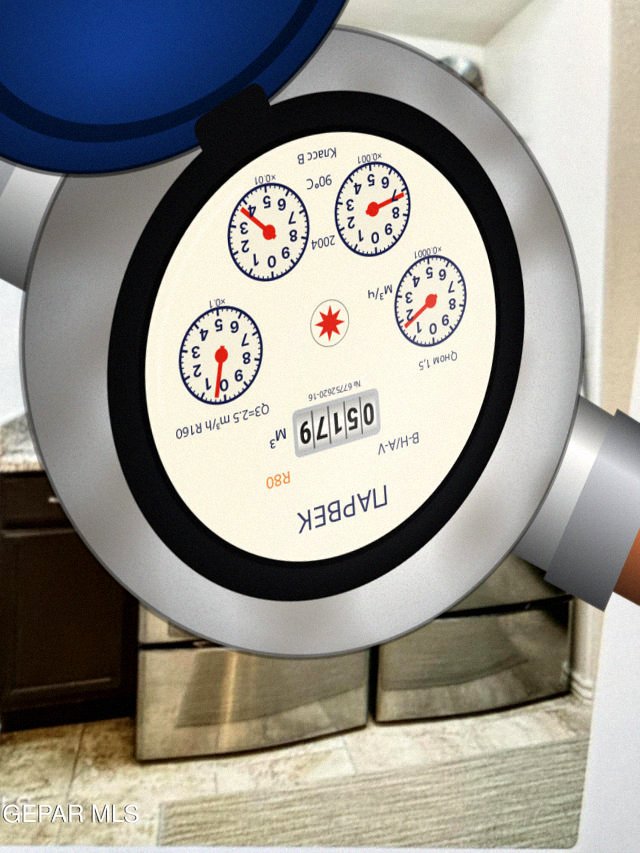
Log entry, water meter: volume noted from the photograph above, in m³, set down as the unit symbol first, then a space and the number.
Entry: m³ 5179.0371
